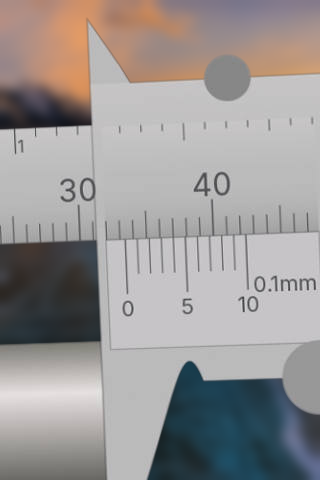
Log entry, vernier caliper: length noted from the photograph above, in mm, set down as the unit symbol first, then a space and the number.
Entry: mm 33.4
